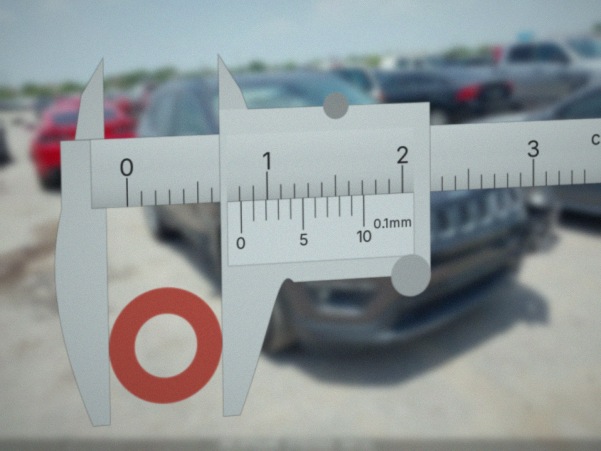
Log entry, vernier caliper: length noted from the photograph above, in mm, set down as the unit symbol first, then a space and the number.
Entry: mm 8.1
